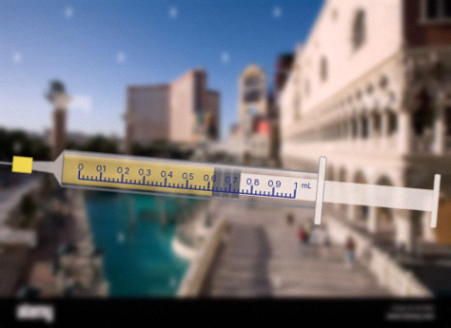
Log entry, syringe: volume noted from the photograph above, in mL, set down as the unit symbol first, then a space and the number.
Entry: mL 0.62
